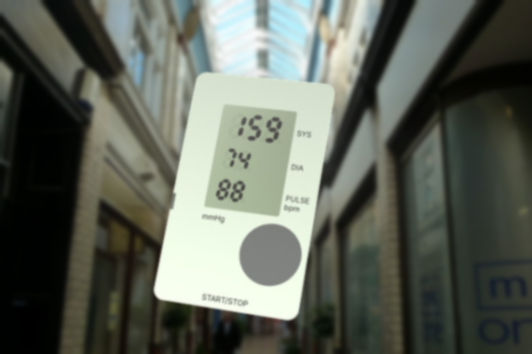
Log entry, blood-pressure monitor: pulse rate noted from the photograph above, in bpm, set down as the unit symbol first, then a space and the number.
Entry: bpm 88
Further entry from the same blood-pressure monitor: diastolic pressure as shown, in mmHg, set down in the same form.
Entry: mmHg 74
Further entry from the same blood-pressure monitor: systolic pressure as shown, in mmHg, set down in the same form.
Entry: mmHg 159
